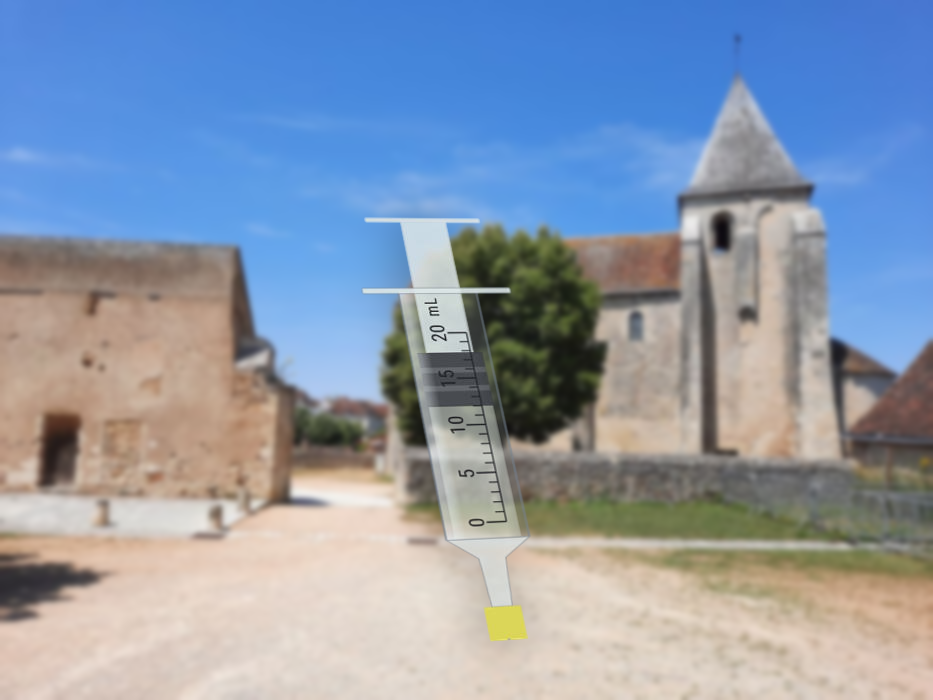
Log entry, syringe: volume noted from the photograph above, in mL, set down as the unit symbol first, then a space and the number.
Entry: mL 12
